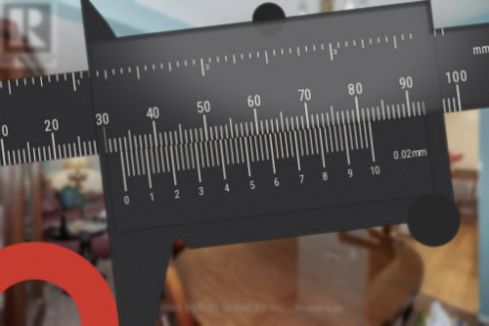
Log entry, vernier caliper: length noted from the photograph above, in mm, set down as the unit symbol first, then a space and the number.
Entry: mm 33.0
